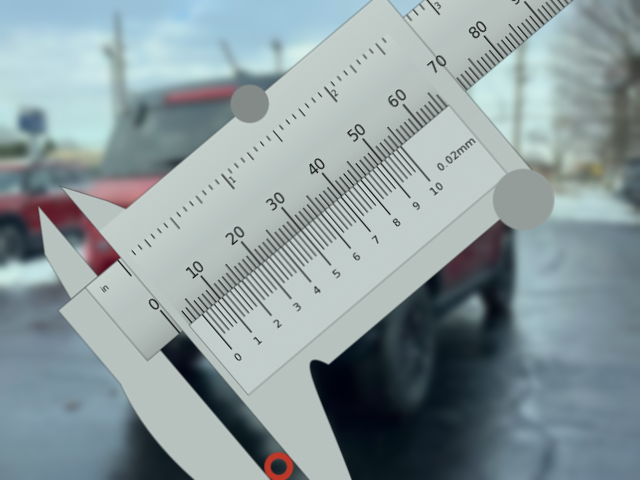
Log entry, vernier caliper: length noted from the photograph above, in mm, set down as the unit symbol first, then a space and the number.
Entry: mm 5.5
